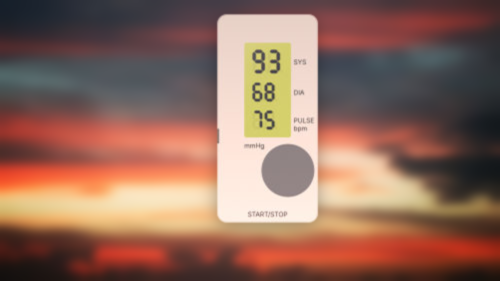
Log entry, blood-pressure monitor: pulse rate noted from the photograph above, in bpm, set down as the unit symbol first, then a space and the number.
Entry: bpm 75
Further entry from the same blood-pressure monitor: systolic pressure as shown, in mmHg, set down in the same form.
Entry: mmHg 93
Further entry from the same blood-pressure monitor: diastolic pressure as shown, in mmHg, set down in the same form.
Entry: mmHg 68
